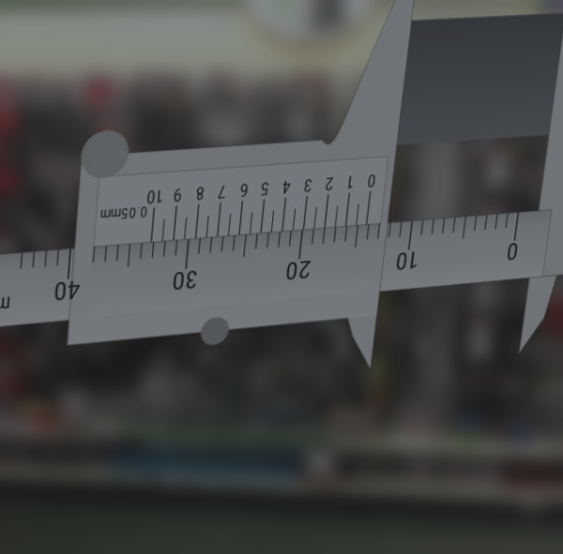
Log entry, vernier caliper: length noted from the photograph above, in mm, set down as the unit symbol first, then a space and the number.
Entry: mm 14.2
